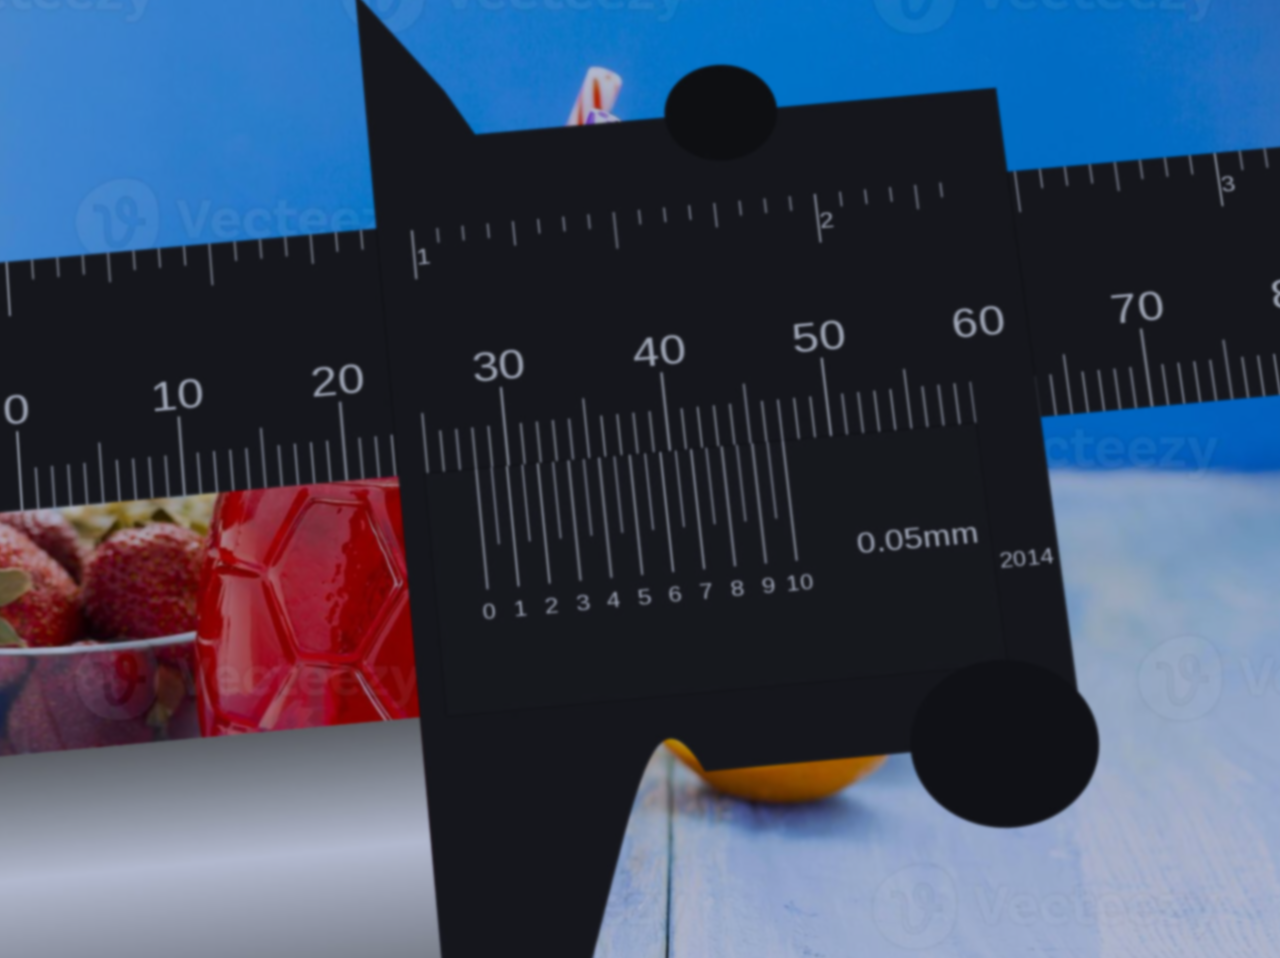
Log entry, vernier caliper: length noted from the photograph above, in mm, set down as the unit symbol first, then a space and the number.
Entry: mm 28.0
